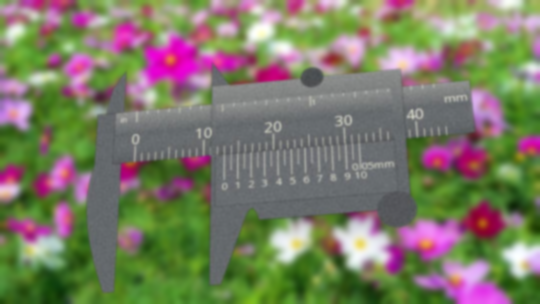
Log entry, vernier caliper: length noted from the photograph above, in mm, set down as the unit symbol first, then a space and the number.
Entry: mm 13.0
